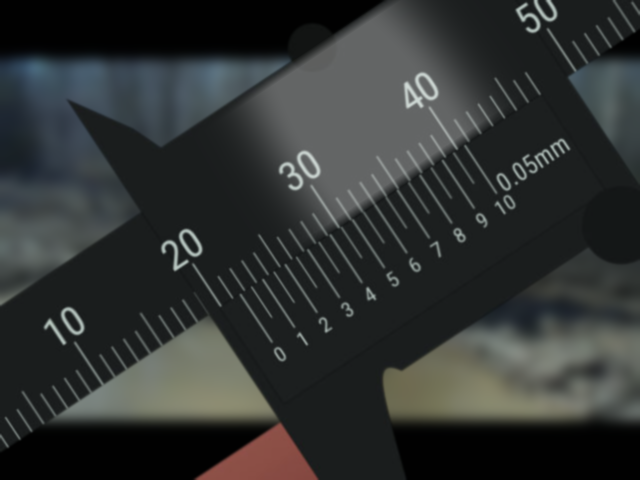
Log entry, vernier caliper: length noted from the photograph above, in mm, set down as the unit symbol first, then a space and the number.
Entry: mm 21.6
